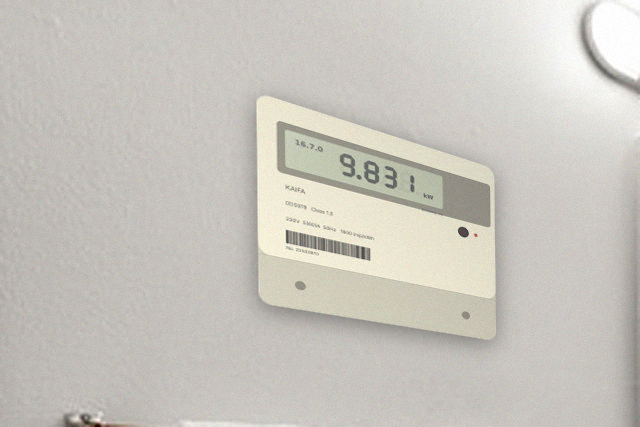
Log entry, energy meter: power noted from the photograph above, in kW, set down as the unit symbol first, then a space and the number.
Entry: kW 9.831
